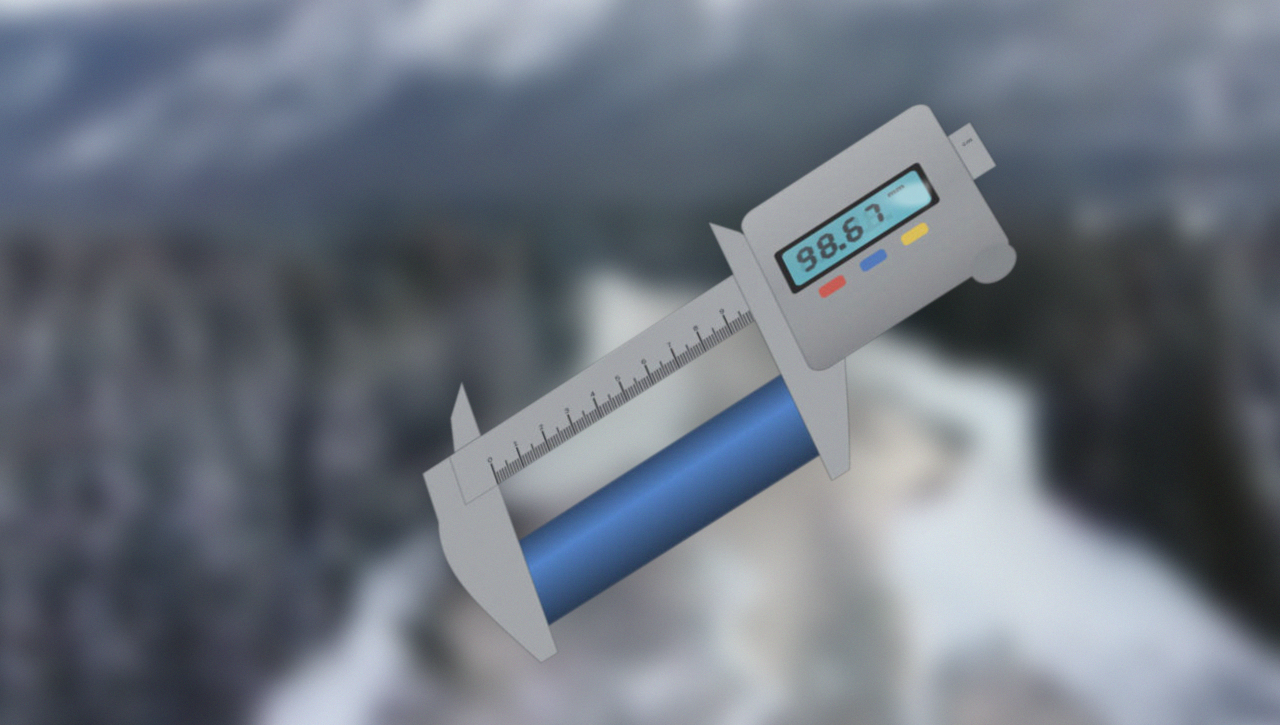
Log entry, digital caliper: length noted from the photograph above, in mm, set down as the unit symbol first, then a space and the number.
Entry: mm 98.67
